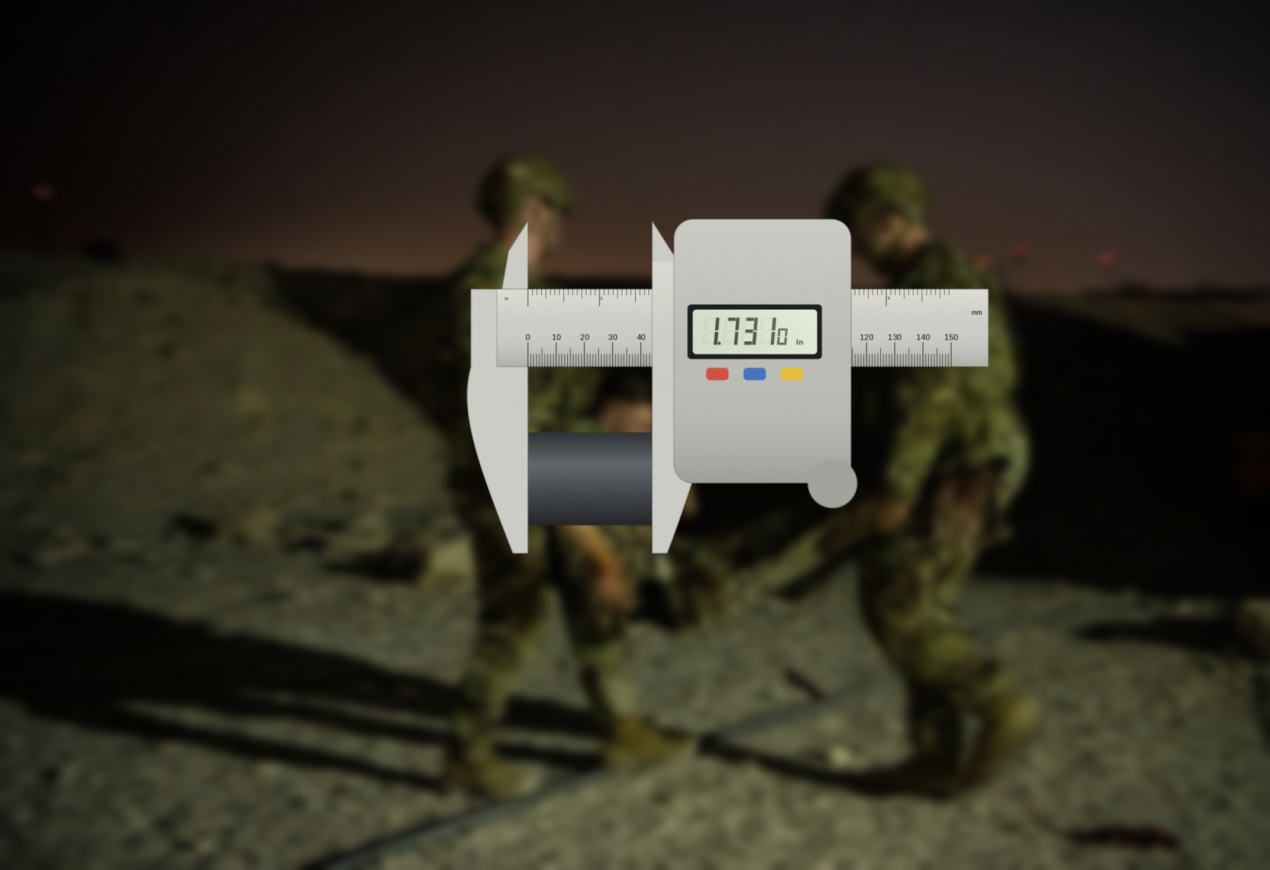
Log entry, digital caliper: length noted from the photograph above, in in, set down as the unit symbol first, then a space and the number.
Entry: in 1.7310
